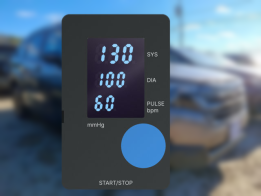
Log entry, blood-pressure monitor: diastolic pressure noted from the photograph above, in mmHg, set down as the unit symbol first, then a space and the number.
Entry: mmHg 100
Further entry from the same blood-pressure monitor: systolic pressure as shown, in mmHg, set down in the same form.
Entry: mmHg 130
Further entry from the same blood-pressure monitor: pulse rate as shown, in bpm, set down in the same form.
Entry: bpm 60
